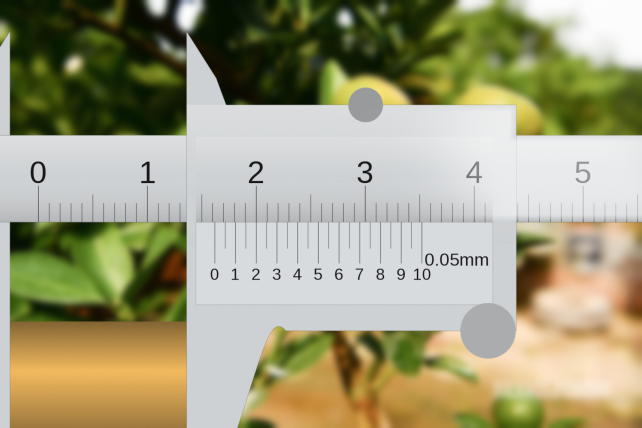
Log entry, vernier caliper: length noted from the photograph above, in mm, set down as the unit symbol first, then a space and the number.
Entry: mm 16.2
